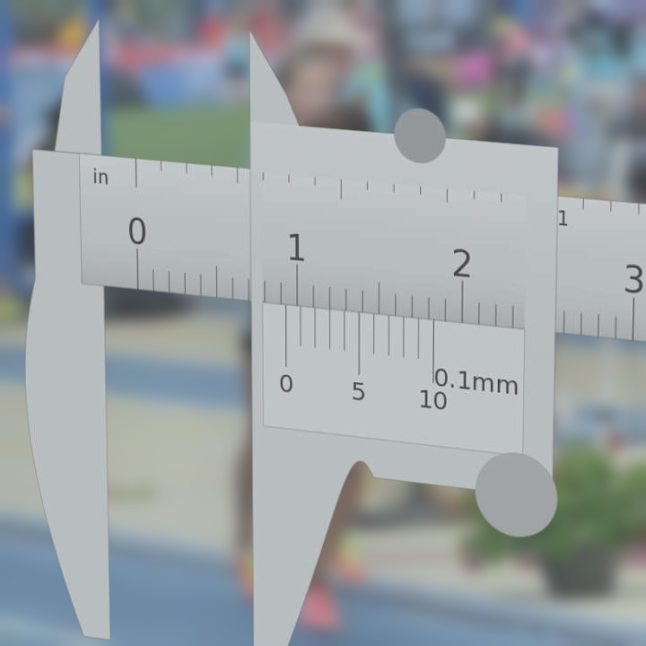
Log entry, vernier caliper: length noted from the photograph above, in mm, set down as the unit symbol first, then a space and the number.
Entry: mm 9.3
